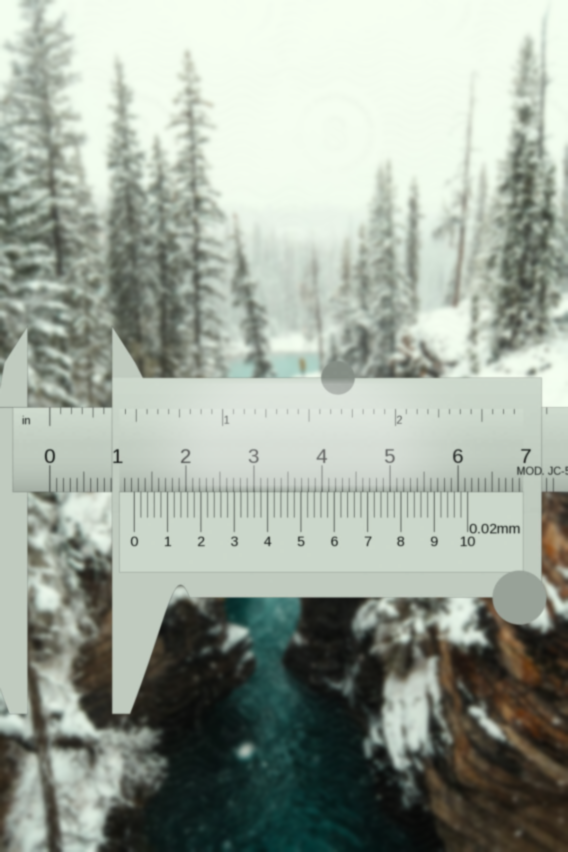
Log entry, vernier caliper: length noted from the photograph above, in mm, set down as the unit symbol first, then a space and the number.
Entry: mm 12.4
